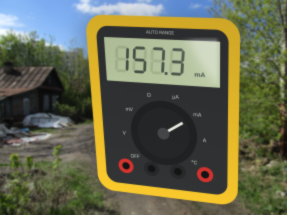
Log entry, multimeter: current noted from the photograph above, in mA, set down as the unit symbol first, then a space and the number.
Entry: mA 157.3
